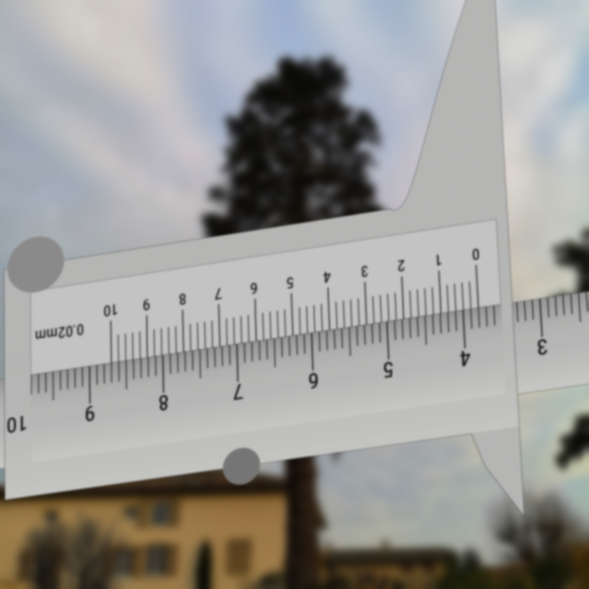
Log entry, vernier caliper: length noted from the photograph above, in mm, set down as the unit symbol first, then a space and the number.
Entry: mm 38.0
